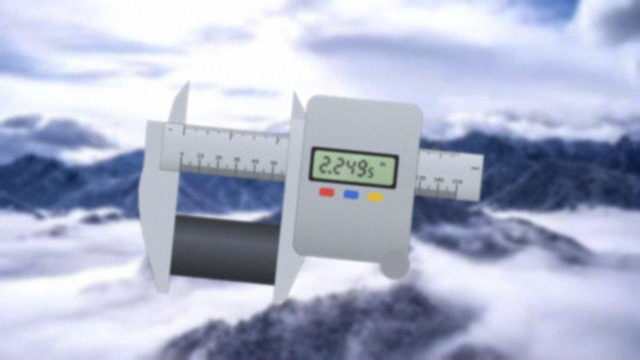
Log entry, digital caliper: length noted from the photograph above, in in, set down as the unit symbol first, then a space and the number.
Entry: in 2.2495
